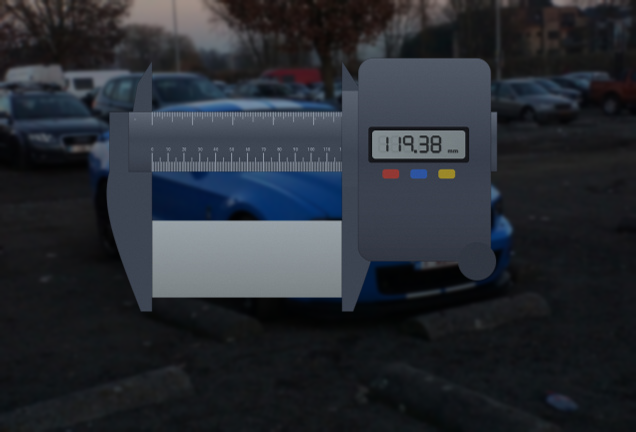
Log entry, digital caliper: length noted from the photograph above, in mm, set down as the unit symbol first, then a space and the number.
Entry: mm 119.38
